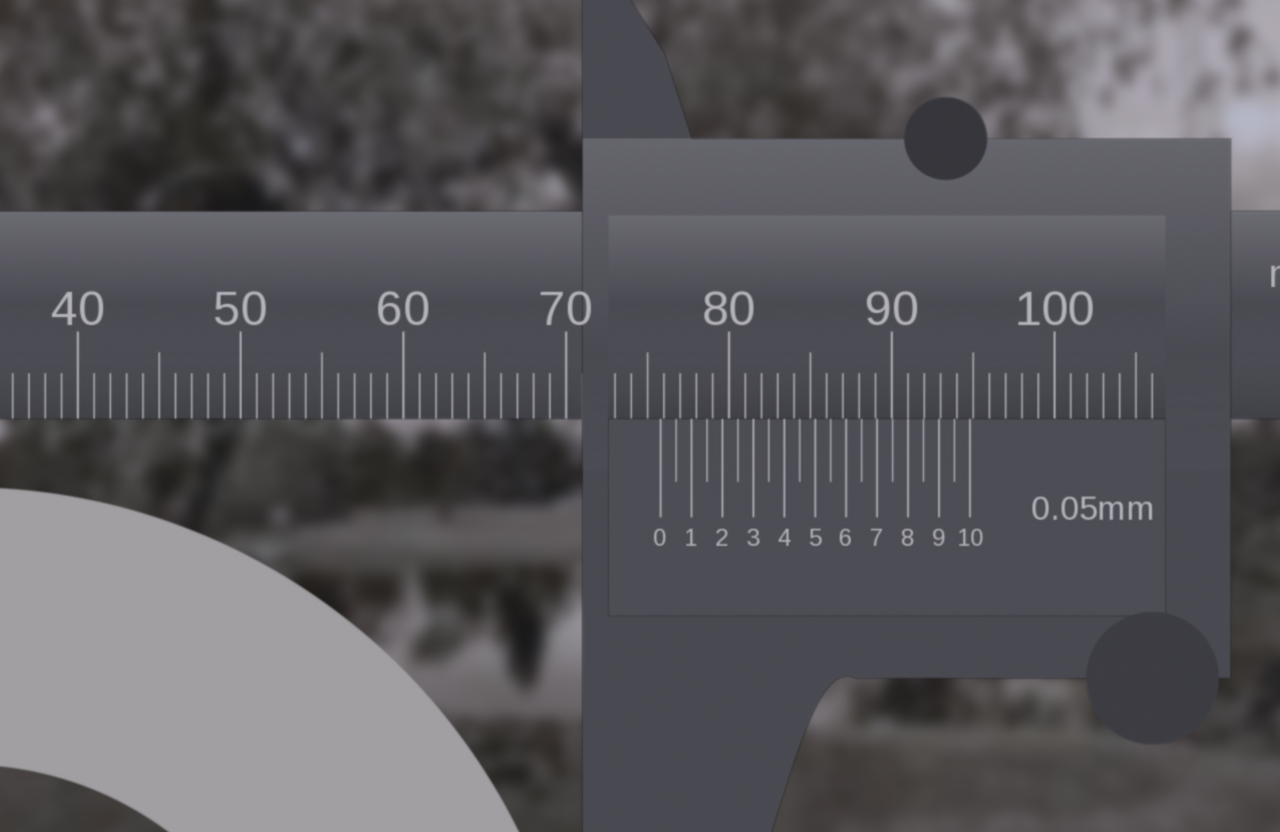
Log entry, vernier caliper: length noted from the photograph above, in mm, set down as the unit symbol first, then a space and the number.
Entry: mm 75.8
